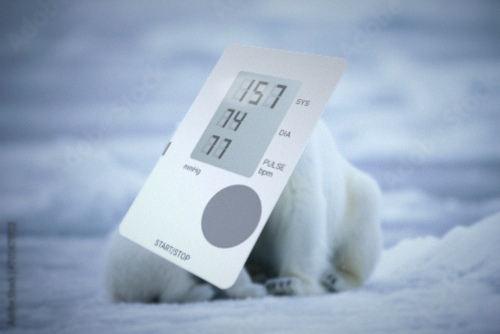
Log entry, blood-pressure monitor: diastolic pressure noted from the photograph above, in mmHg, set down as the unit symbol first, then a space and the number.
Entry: mmHg 74
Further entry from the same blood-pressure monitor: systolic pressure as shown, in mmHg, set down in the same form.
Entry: mmHg 157
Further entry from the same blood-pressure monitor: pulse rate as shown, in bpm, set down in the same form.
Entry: bpm 77
